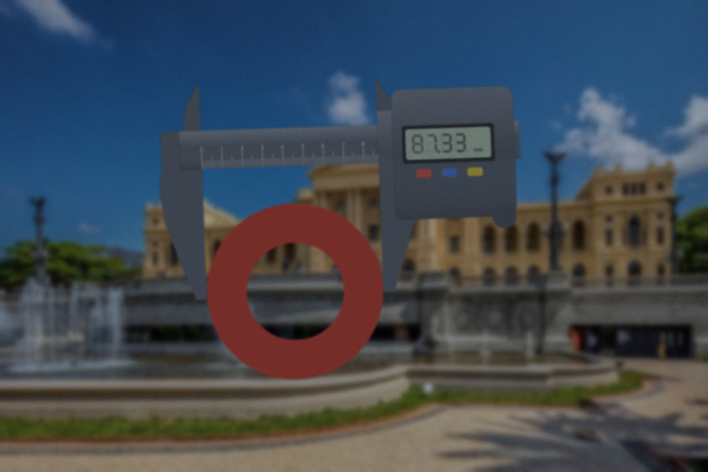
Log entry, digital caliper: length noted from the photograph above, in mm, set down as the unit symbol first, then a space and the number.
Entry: mm 87.33
